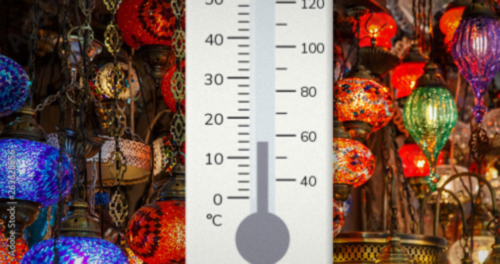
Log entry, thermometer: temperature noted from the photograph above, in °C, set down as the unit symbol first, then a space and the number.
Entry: °C 14
